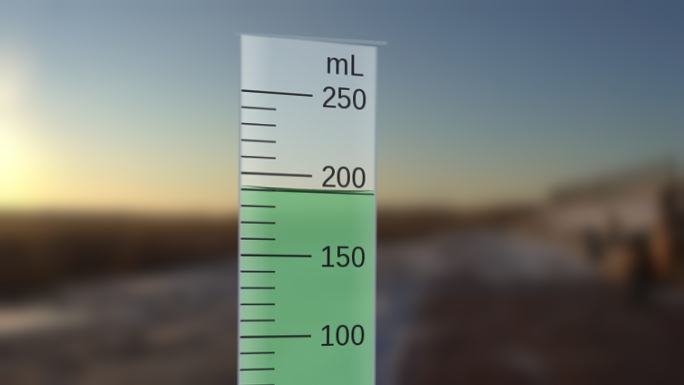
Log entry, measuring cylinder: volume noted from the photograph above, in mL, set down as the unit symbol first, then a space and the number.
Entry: mL 190
